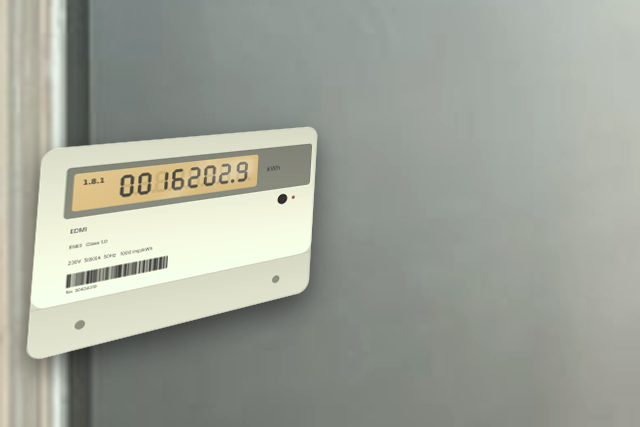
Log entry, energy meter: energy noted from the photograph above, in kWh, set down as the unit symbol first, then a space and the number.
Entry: kWh 16202.9
